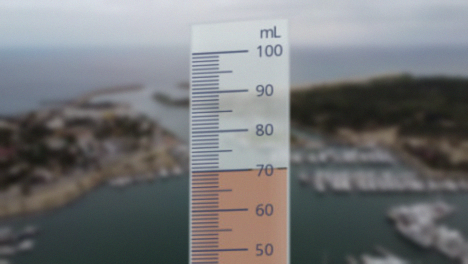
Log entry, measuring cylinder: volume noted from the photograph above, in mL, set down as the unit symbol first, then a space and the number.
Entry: mL 70
